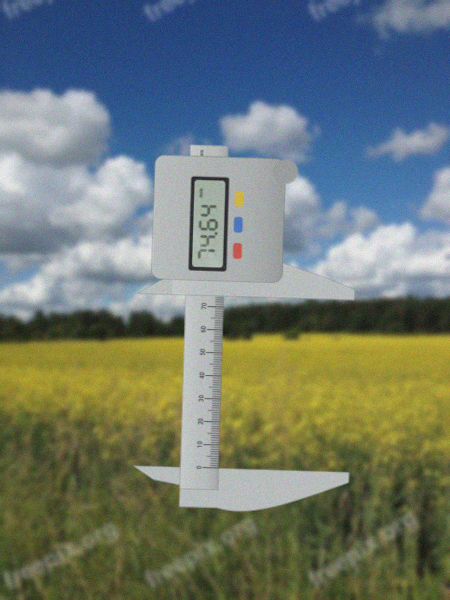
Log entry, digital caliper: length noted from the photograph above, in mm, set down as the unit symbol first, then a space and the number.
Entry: mm 74.64
